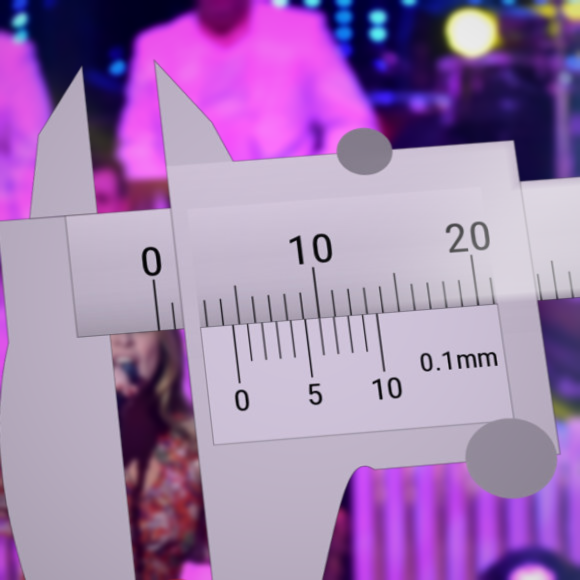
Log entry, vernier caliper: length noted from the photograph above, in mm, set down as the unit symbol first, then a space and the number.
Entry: mm 4.6
